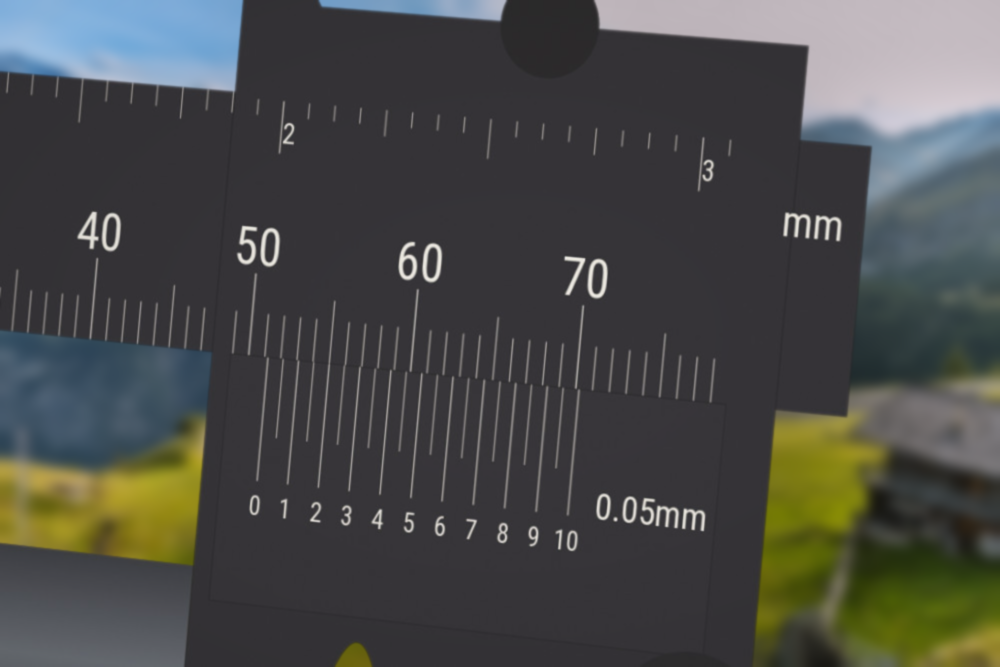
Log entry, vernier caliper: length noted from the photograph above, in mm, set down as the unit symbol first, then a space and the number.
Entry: mm 51.2
